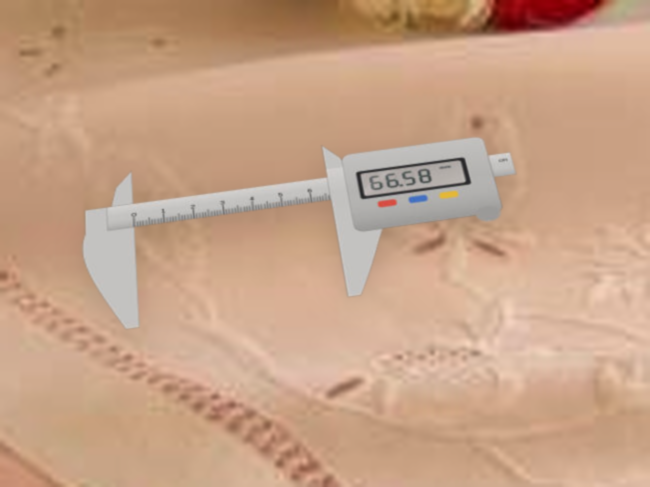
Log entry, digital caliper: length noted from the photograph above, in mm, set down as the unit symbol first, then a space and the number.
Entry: mm 66.58
